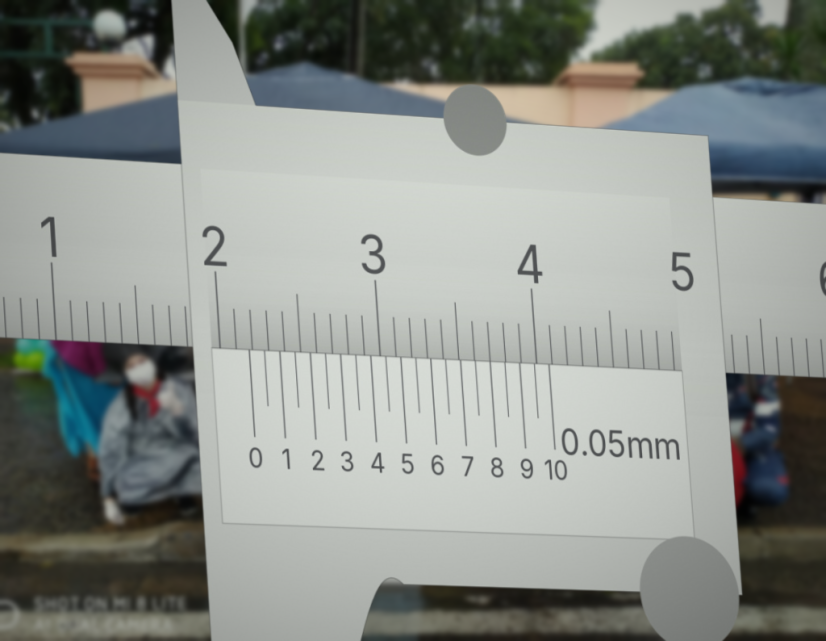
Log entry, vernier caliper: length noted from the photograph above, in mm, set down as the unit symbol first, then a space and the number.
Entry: mm 21.8
